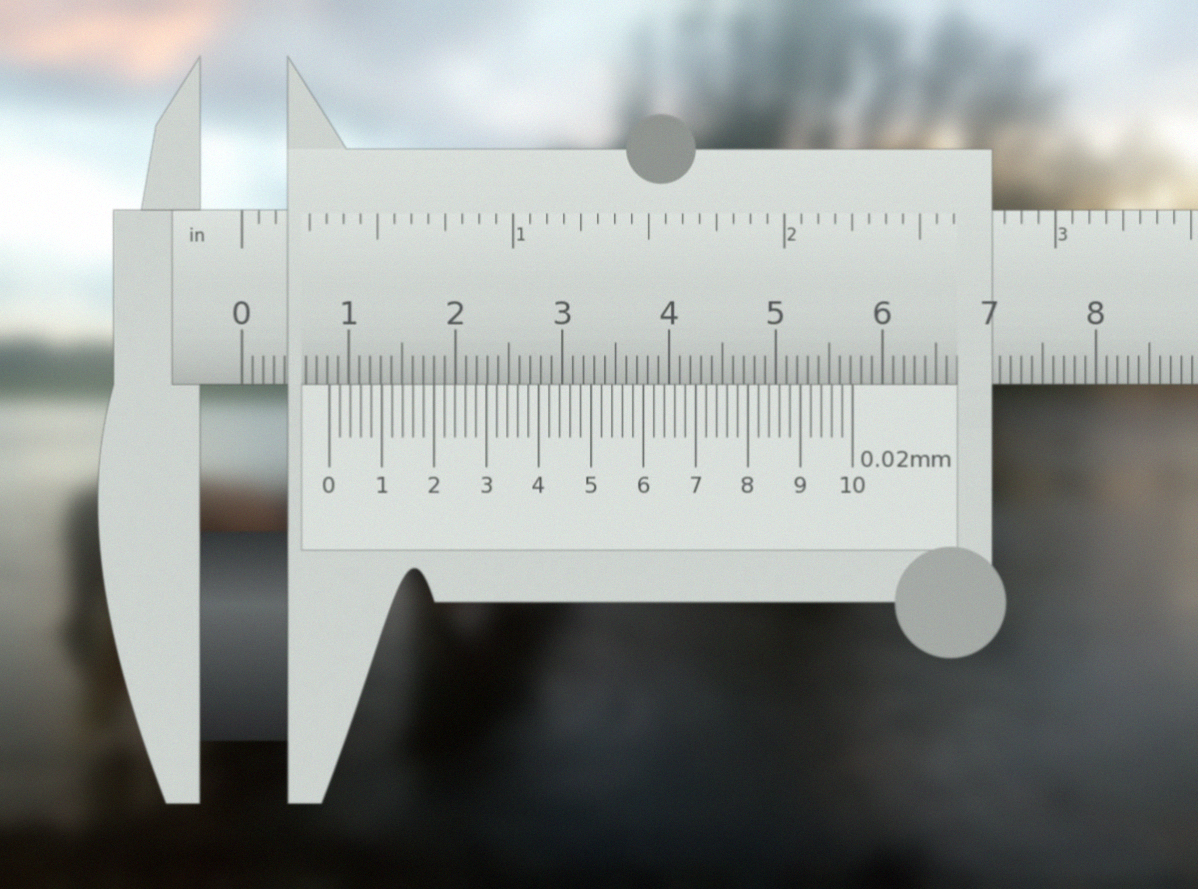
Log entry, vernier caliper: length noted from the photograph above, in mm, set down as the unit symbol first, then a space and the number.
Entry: mm 8.2
